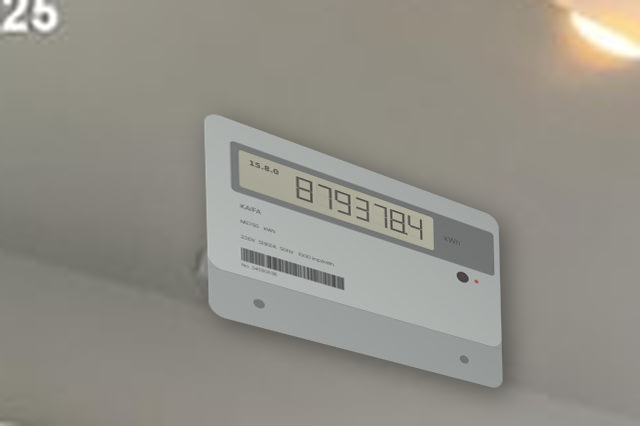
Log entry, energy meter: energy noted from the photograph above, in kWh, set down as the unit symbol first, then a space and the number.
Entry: kWh 879378.4
